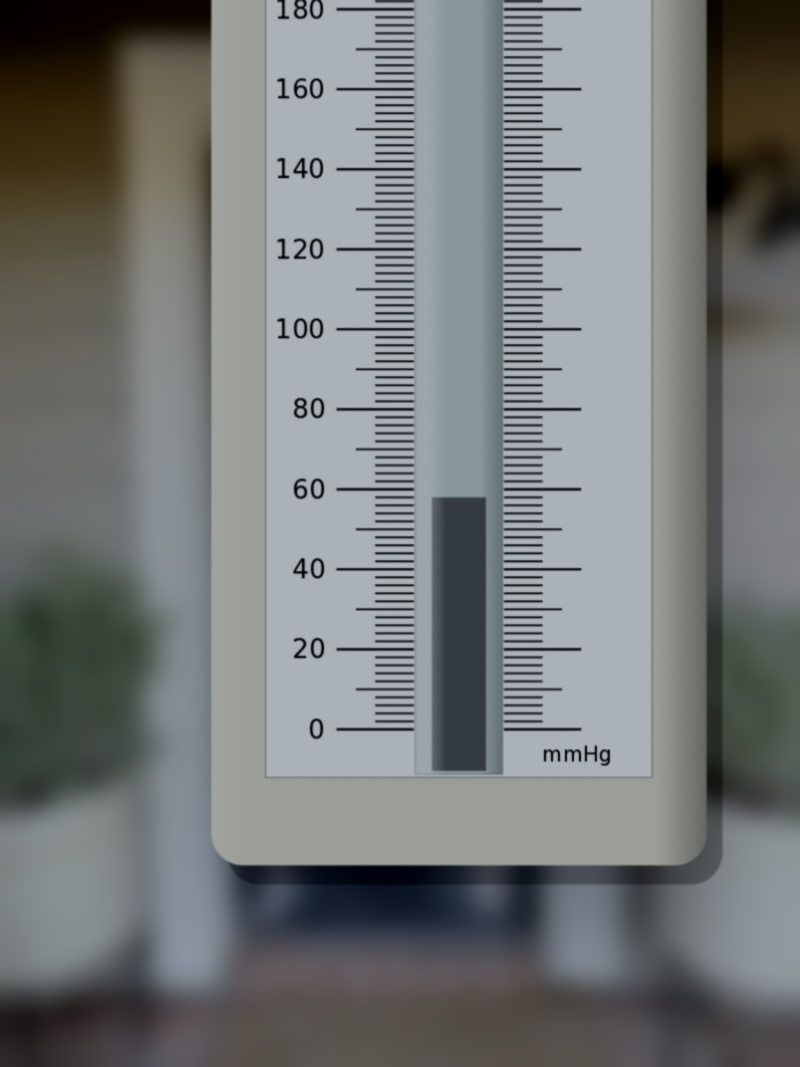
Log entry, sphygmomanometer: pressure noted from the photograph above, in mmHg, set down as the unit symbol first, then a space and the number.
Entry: mmHg 58
